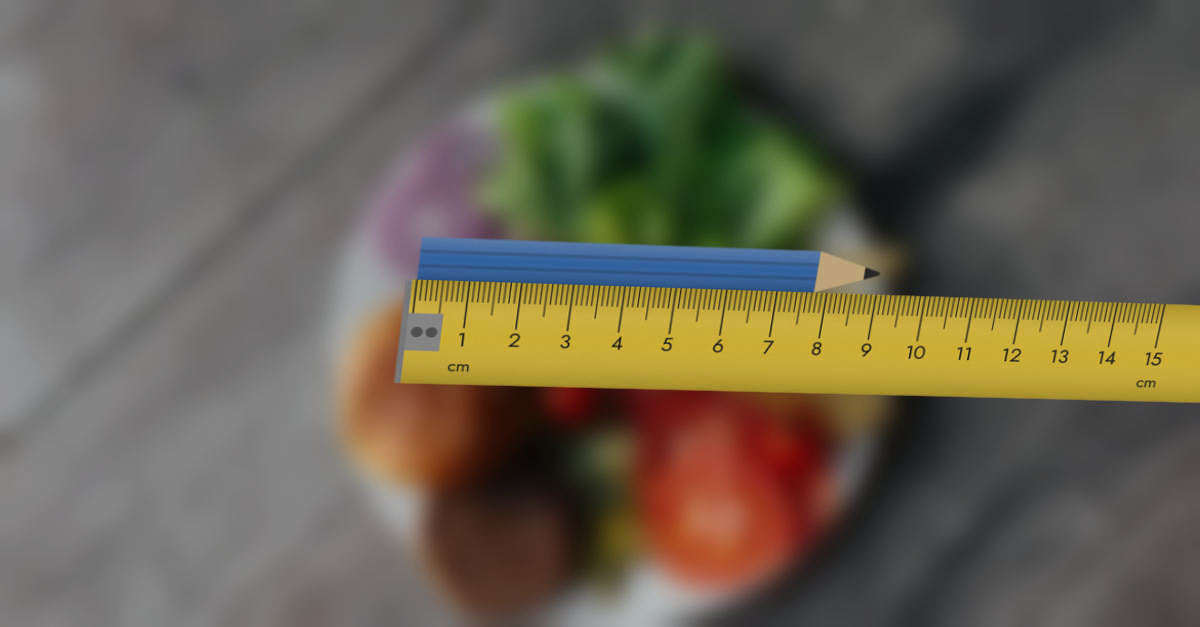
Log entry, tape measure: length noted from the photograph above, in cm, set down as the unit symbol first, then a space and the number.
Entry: cm 9
